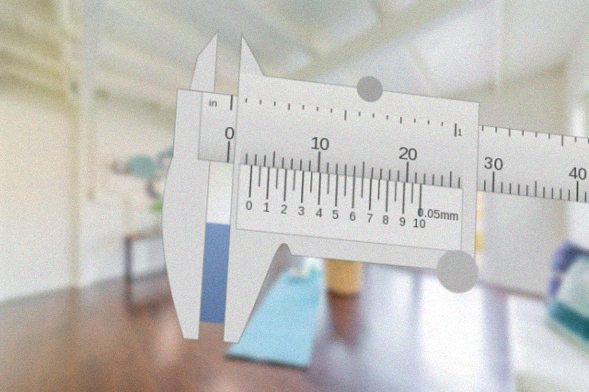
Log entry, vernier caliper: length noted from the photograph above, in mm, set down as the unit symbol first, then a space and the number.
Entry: mm 2.6
